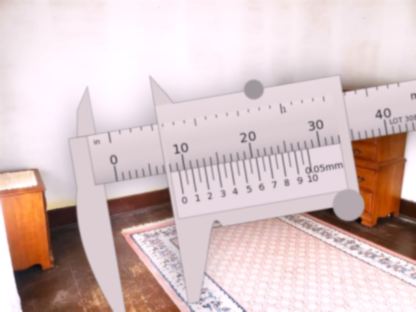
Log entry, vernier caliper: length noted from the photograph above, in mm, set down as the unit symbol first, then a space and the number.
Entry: mm 9.2
